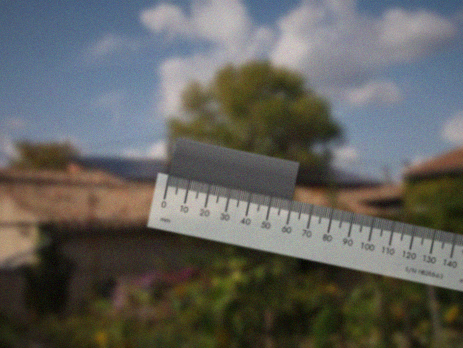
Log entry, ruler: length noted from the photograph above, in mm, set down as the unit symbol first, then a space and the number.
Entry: mm 60
